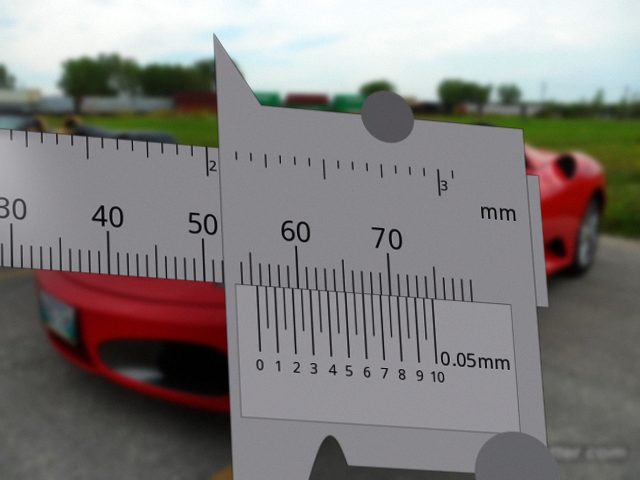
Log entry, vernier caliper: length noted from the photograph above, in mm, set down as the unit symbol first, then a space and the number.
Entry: mm 55.6
